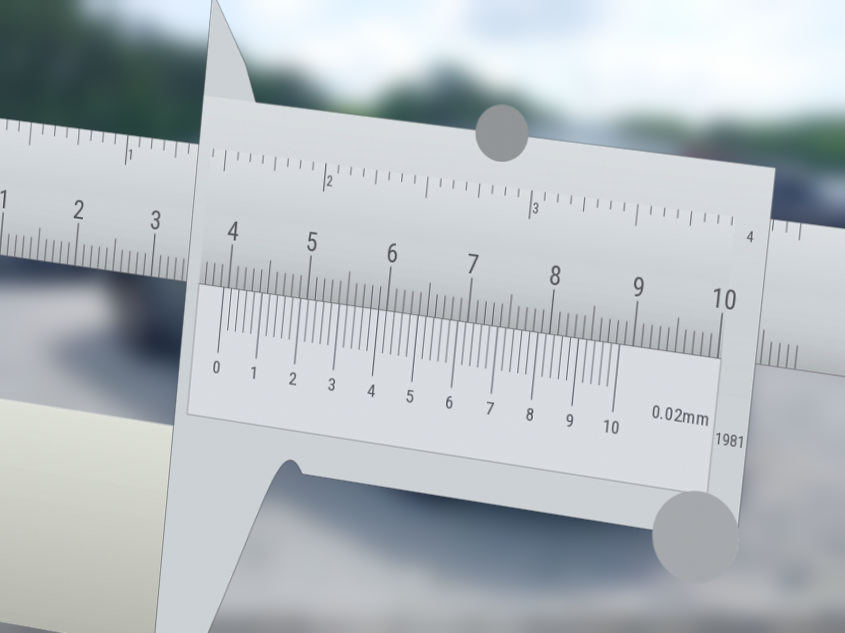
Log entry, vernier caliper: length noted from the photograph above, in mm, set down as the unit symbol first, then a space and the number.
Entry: mm 39.4
